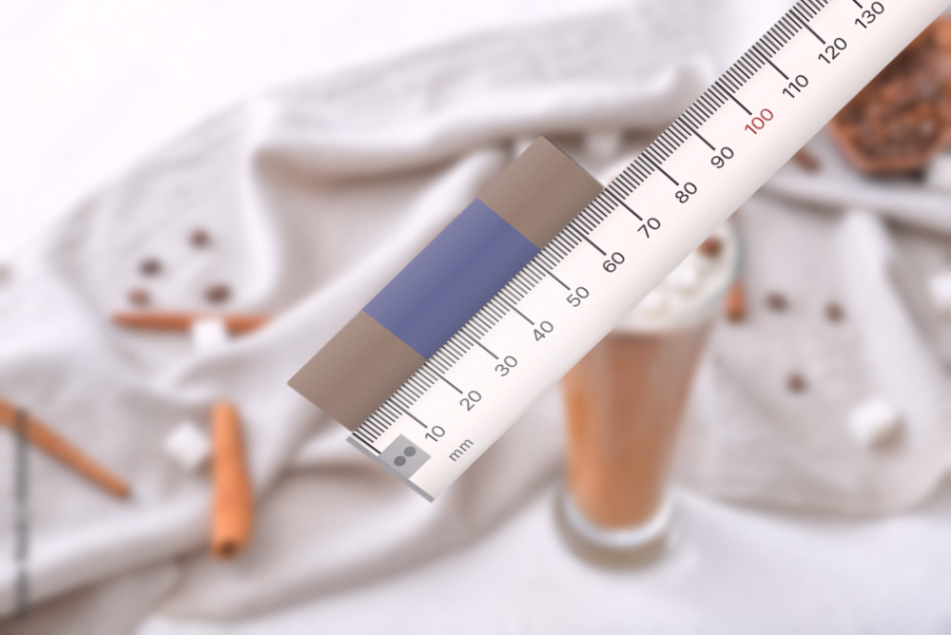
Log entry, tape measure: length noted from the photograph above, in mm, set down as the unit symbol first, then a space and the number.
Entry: mm 70
